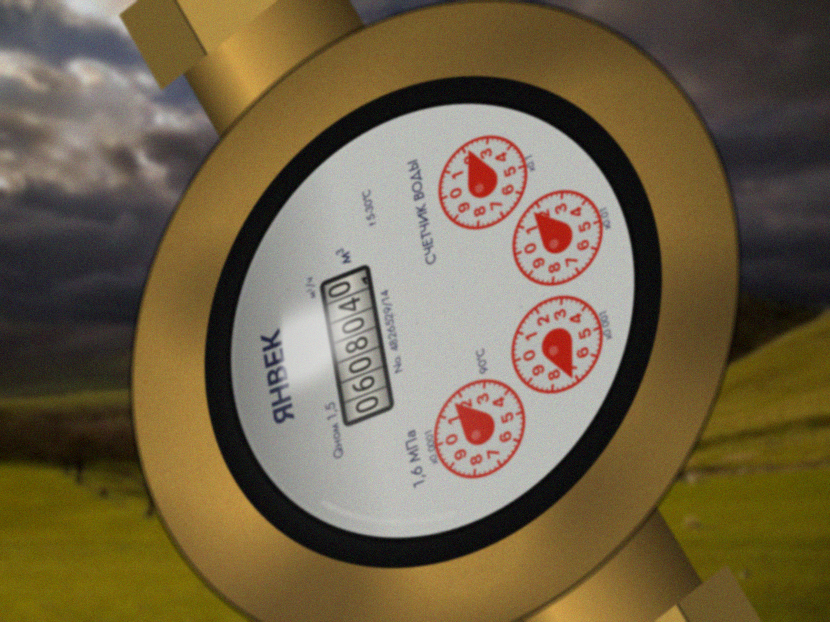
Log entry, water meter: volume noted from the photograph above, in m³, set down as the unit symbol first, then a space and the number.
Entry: m³ 608040.2171
